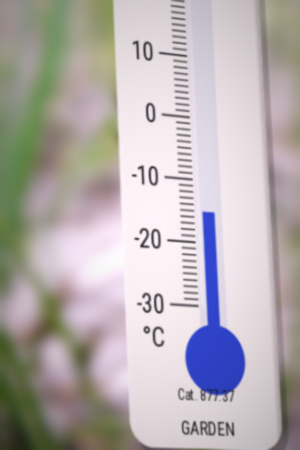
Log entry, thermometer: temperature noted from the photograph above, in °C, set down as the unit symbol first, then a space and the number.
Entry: °C -15
